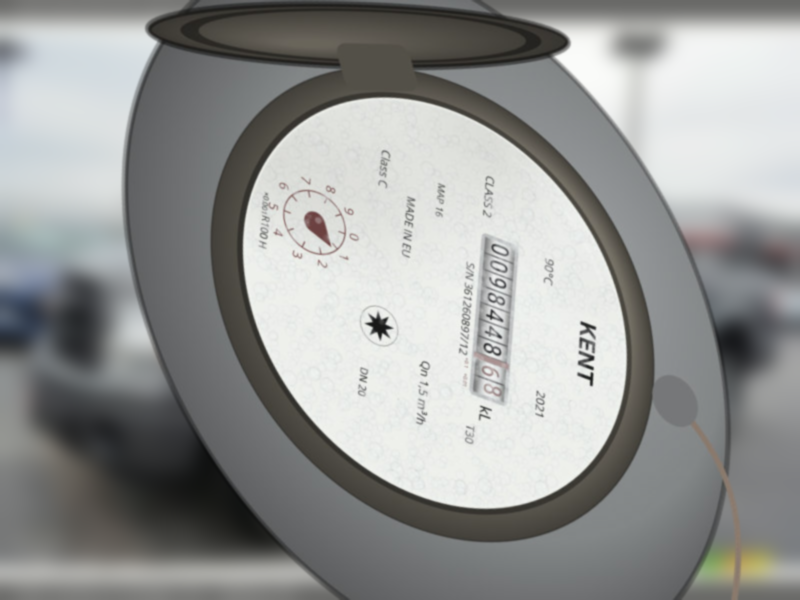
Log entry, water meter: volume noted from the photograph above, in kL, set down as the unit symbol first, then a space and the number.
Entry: kL 98448.681
